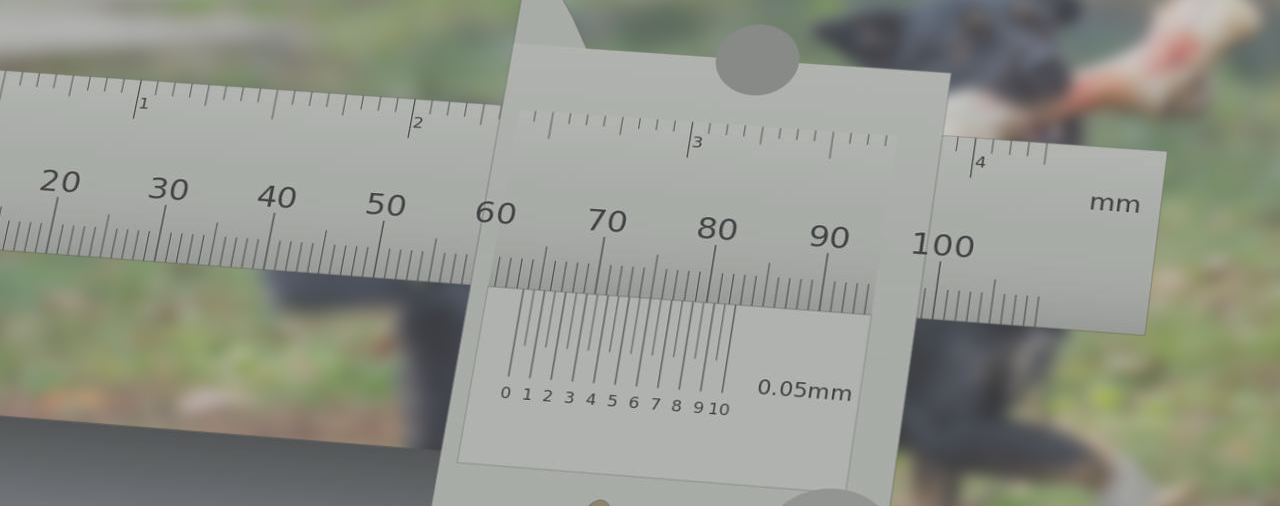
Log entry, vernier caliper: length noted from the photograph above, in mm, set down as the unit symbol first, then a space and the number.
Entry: mm 63.6
